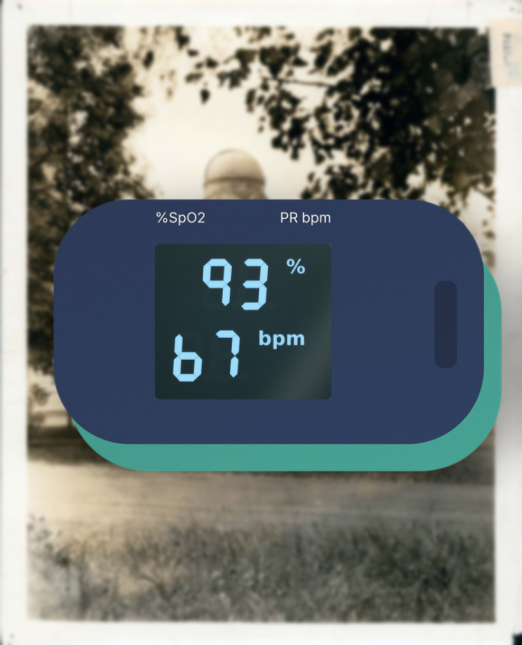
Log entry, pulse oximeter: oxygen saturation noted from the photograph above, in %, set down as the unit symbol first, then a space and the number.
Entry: % 93
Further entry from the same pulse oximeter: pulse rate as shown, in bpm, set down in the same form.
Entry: bpm 67
